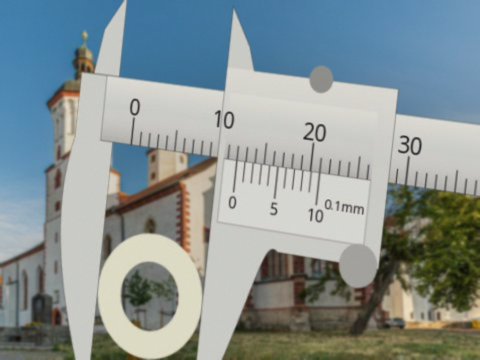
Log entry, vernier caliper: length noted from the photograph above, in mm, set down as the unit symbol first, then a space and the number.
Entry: mm 12.0
